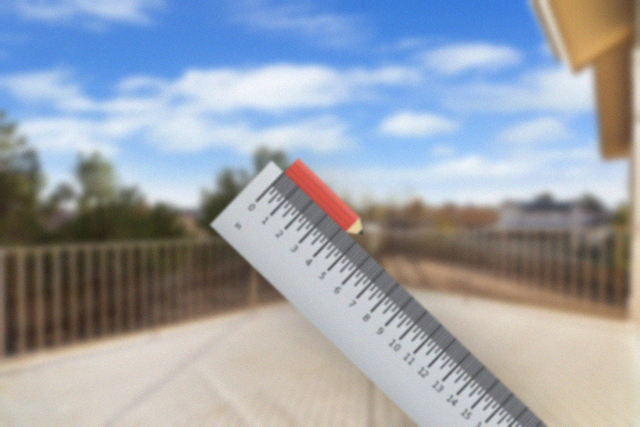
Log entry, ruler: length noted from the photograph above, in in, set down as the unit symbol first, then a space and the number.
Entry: in 5
